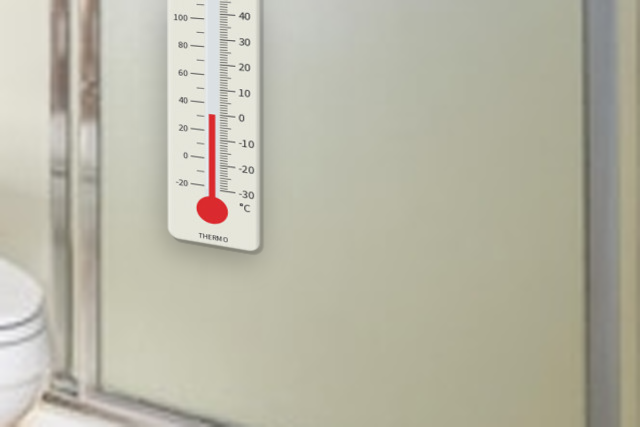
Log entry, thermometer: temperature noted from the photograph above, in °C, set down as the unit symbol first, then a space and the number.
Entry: °C 0
